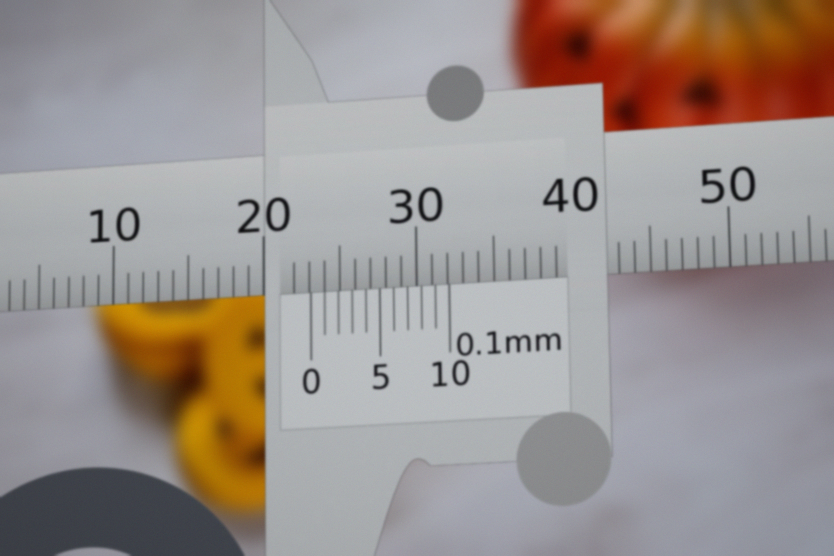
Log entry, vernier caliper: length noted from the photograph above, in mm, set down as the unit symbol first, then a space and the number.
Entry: mm 23.1
